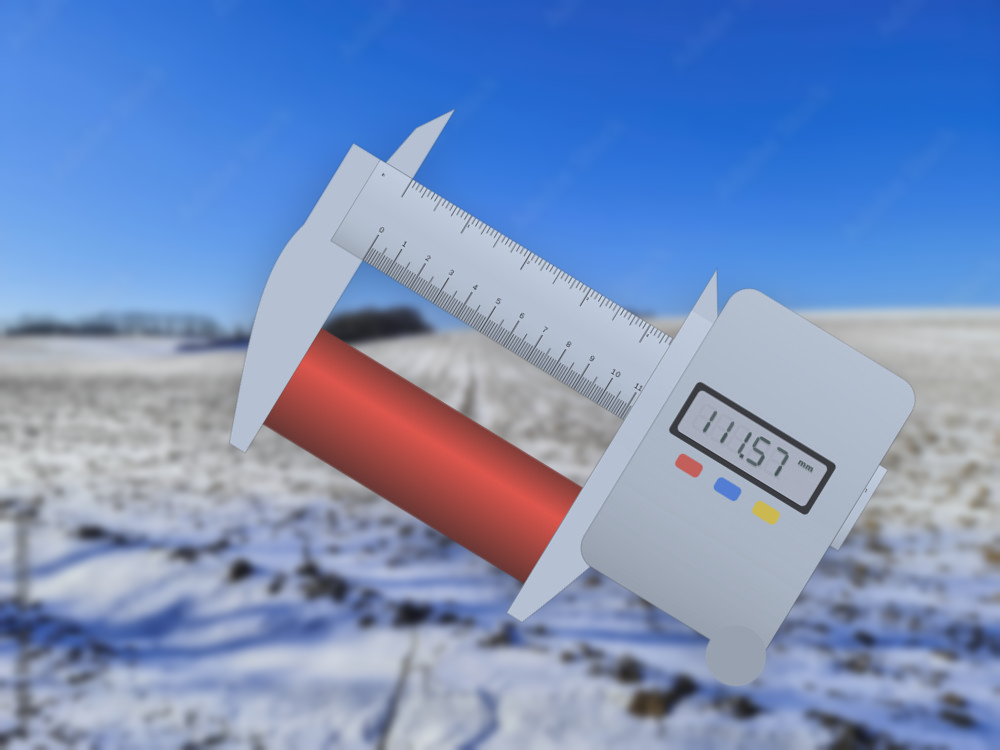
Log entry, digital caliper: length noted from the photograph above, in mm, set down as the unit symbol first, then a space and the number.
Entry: mm 111.57
